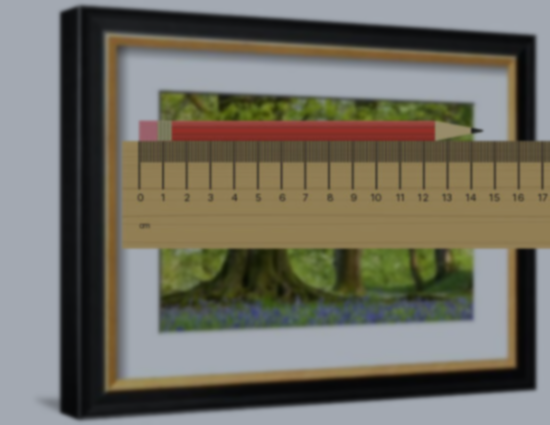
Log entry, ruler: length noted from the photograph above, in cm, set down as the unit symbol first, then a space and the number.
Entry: cm 14.5
